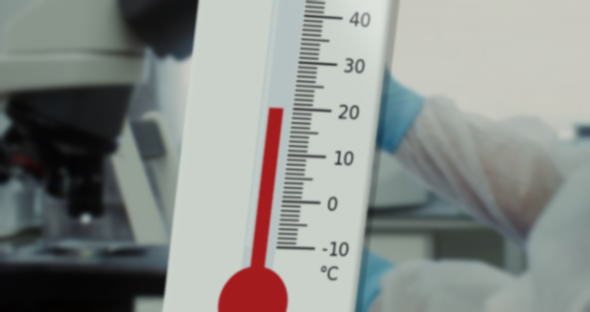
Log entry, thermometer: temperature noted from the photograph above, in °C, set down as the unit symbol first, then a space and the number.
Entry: °C 20
